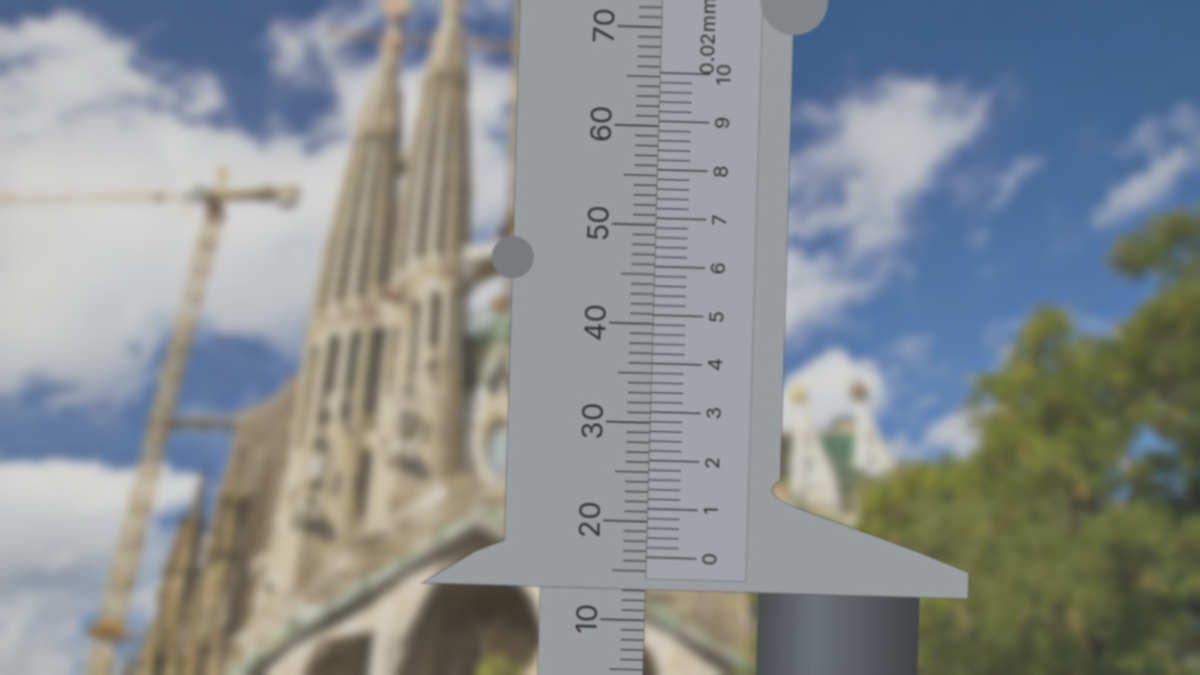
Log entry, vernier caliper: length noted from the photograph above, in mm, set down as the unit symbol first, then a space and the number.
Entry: mm 16.4
